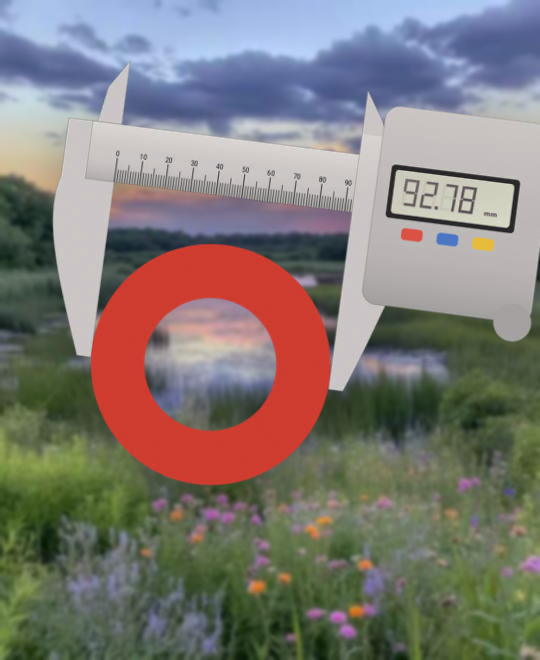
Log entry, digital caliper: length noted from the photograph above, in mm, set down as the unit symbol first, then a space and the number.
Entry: mm 92.78
